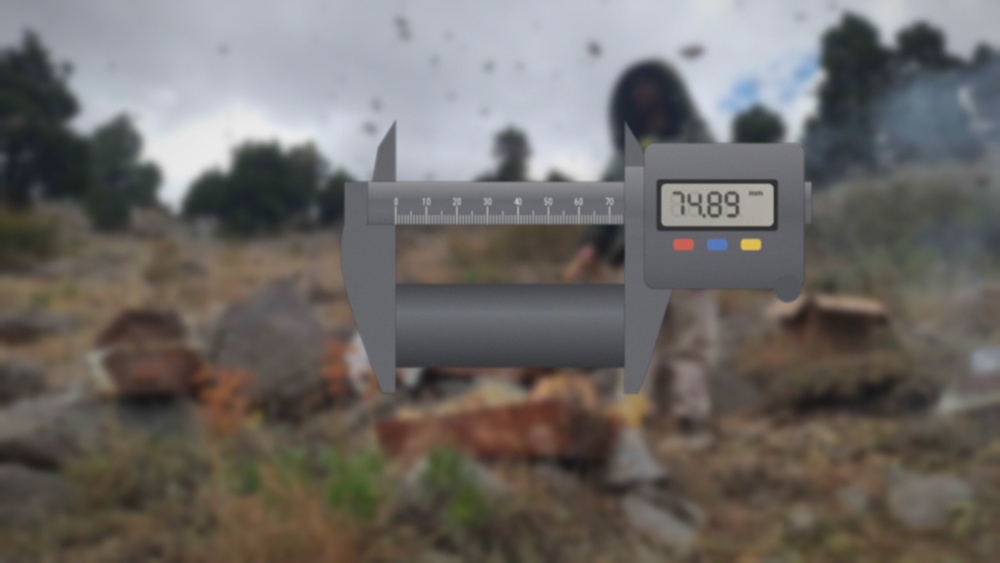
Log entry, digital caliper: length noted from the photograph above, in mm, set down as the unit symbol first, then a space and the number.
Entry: mm 74.89
